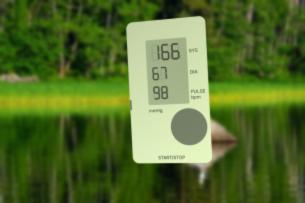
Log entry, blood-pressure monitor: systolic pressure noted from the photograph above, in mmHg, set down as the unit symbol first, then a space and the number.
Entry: mmHg 166
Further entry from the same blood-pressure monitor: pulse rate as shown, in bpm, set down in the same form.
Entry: bpm 98
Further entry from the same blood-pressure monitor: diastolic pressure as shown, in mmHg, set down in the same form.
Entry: mmHg 67
